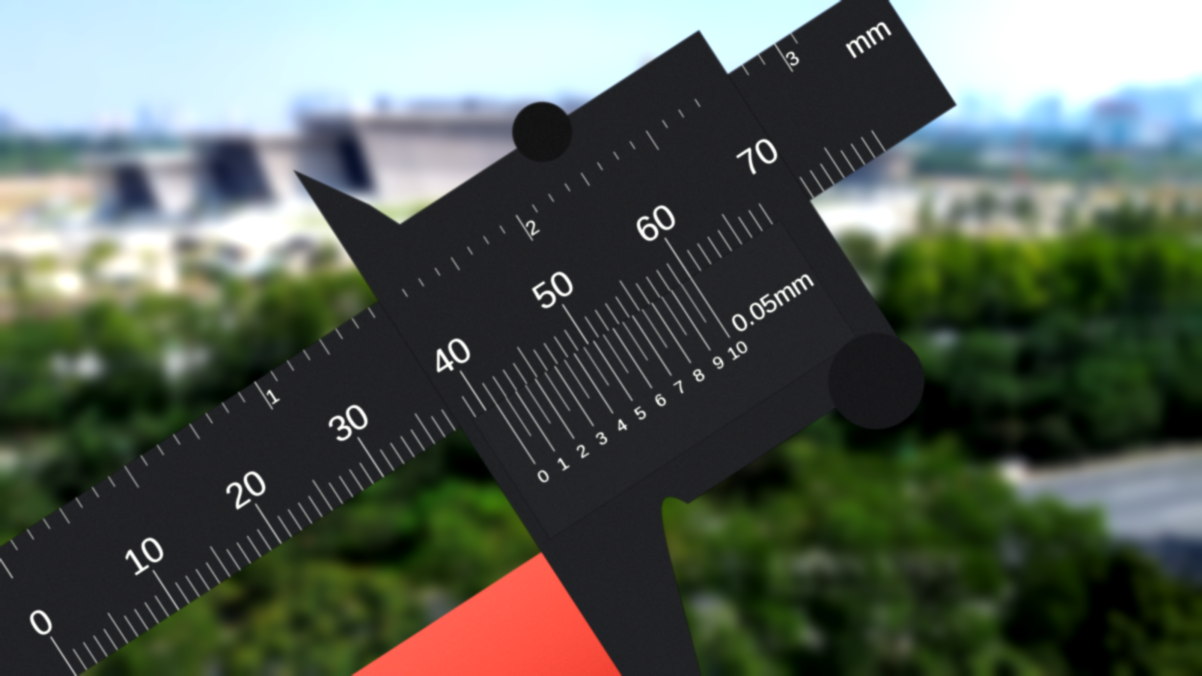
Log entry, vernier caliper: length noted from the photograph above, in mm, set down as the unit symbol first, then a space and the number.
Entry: mm 41.0
